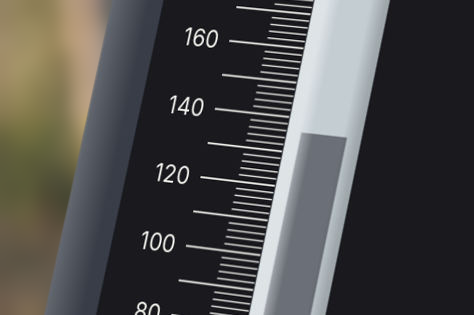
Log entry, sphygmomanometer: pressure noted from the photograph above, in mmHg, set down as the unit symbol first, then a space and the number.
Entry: mmHg 136
